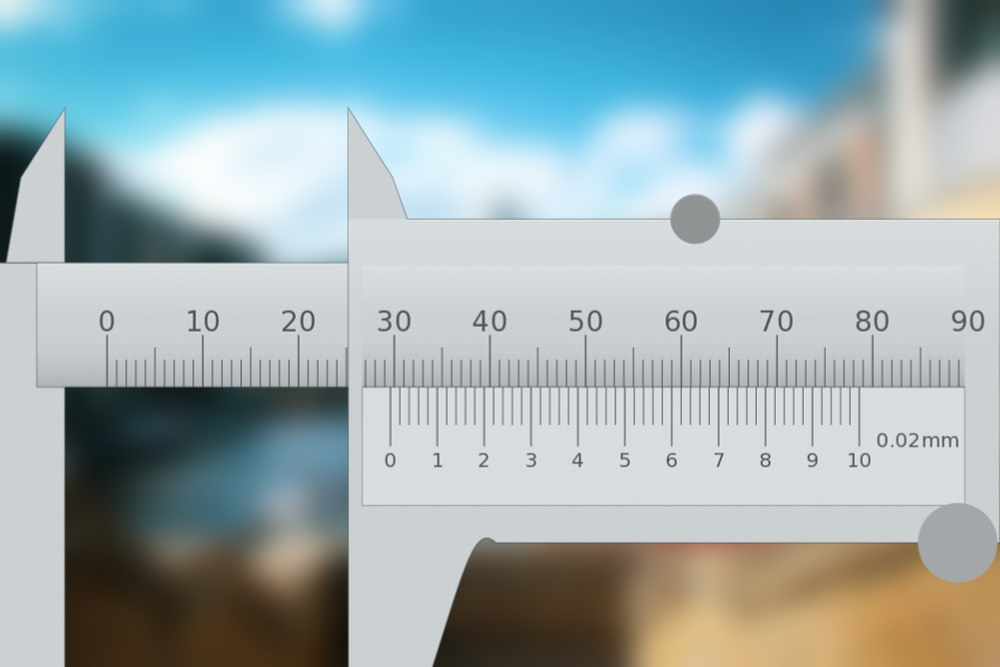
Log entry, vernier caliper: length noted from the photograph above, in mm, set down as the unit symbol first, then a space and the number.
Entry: mm 29.6
